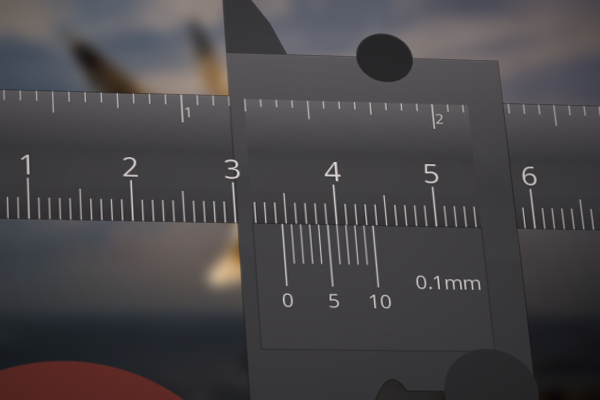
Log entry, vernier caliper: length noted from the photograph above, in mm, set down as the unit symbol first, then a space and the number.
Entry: mm 34.6
